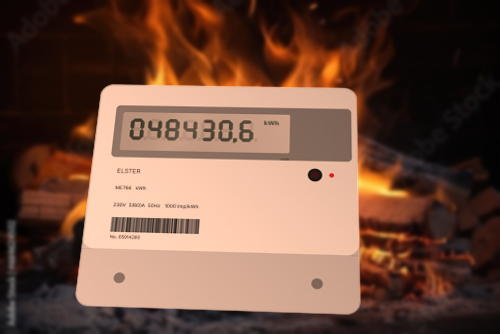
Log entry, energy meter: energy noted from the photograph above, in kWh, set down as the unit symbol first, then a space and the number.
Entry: kWh 48430.6
